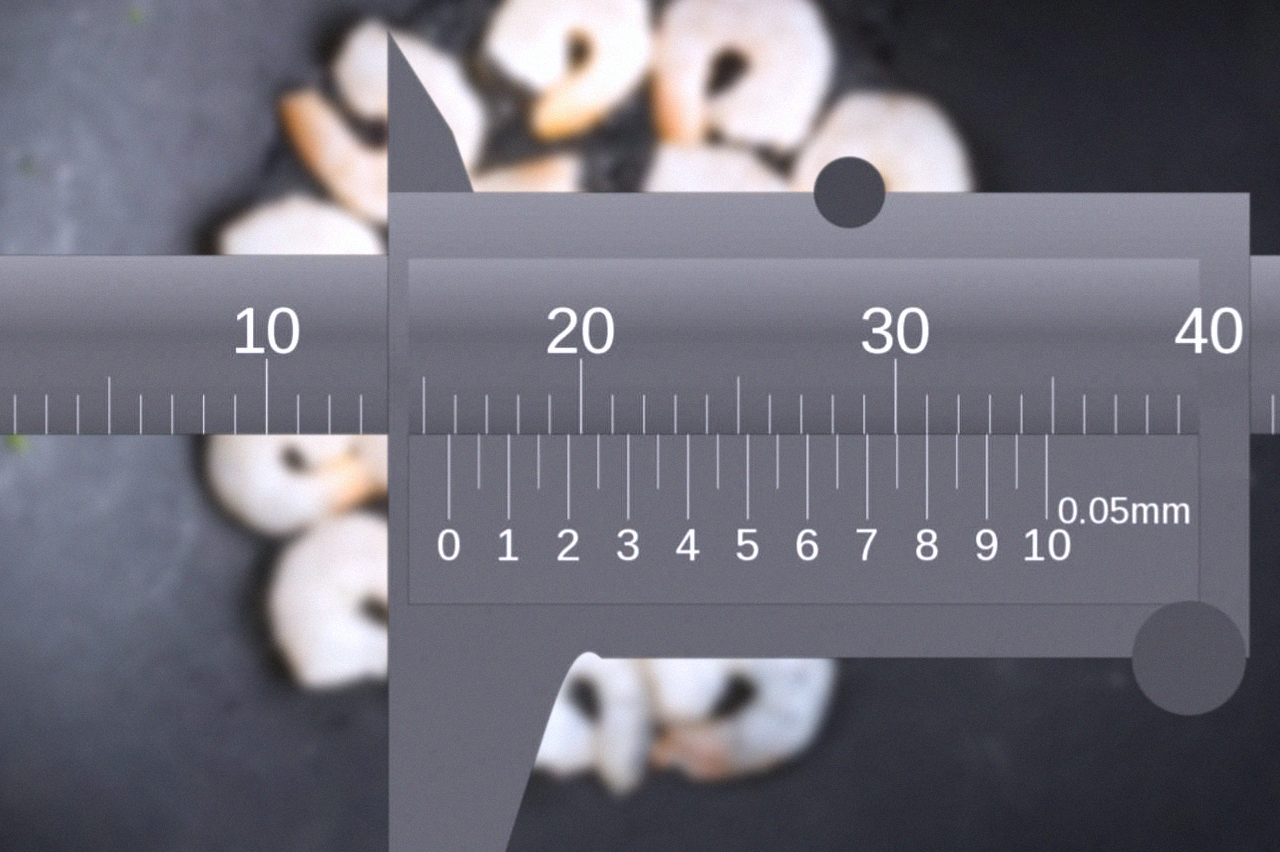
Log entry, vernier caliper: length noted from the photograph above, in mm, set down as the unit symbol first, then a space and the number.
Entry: mm 15.80
